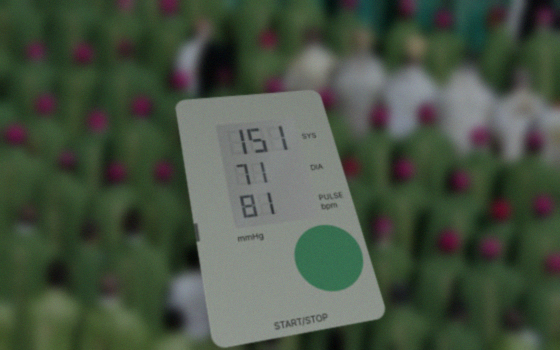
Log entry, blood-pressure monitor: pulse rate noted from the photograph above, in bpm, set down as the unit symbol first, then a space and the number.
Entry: bpm 81
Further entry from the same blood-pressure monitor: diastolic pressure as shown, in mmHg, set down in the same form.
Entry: mmHg 71
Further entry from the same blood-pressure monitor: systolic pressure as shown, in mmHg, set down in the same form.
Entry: mmHg 151
